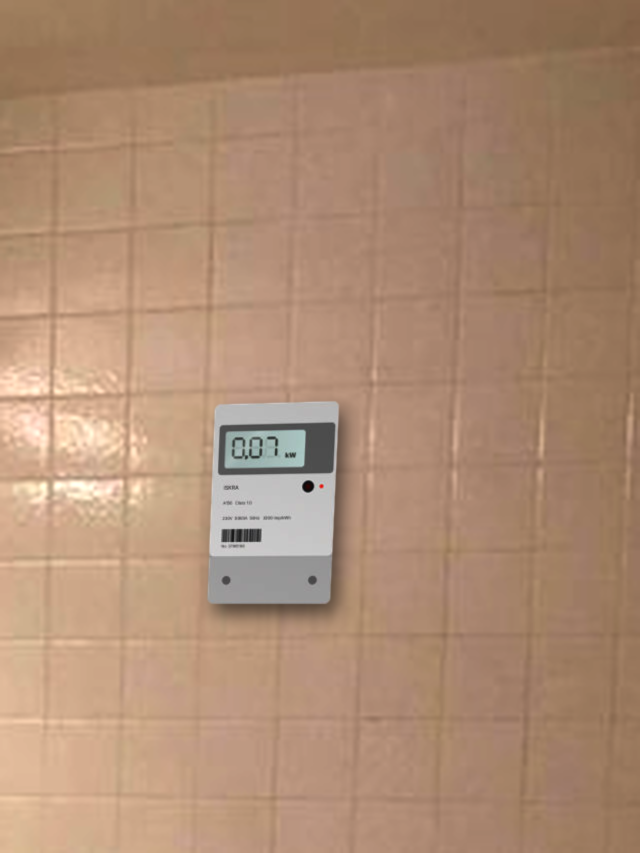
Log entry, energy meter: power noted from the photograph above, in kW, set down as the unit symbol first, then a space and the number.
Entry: kW 0.07
